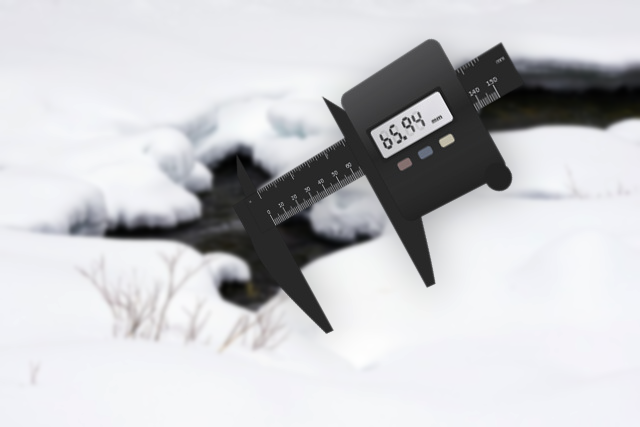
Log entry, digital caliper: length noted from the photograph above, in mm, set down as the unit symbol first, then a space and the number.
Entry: mm 65.94
